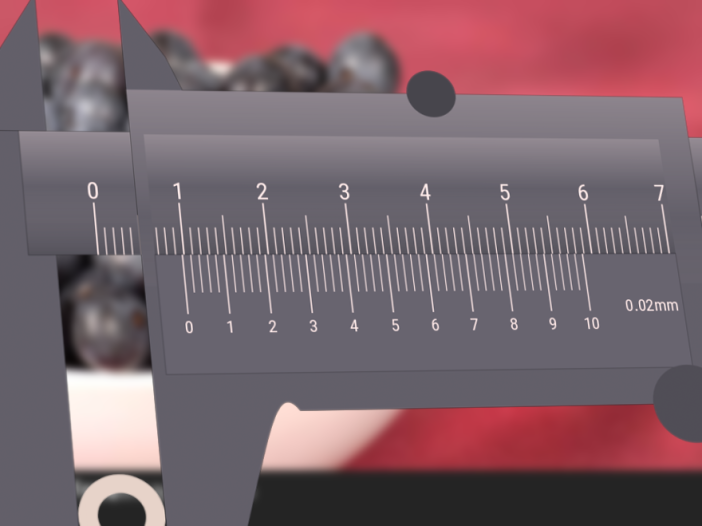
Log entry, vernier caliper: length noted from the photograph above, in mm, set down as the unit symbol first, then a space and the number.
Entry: mm 9.8
